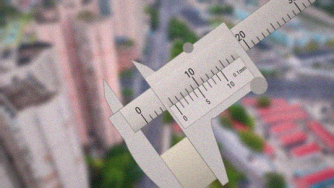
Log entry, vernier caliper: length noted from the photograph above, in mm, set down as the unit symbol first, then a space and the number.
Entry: mm 5.2
